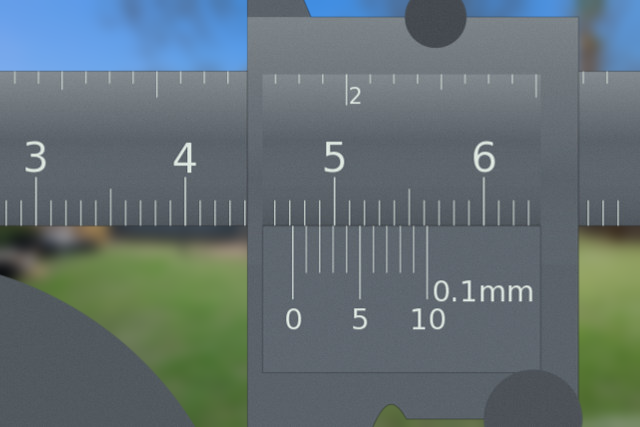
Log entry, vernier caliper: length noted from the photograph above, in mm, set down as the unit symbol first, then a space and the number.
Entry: mm 47.2
